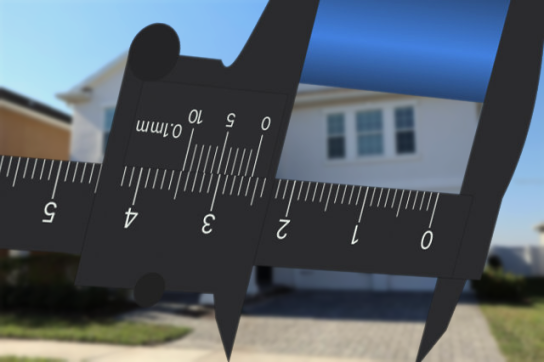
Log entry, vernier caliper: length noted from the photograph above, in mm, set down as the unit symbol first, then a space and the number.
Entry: mm 25.8
